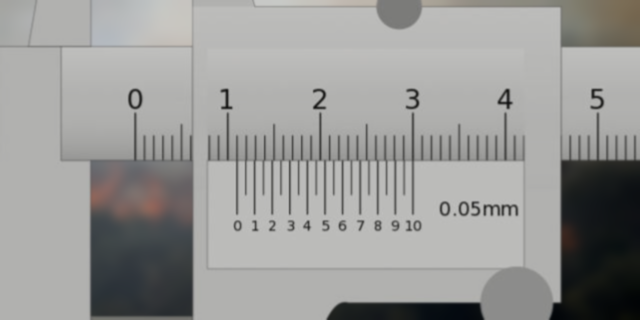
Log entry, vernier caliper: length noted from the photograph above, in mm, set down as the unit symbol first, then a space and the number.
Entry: mm 11.0
